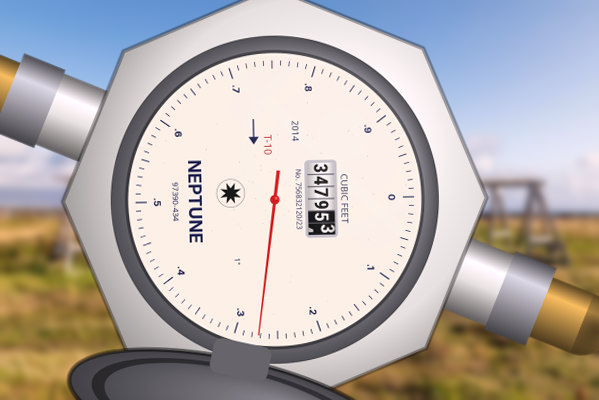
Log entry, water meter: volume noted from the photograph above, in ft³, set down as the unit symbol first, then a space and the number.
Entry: ft³ 347953.27
